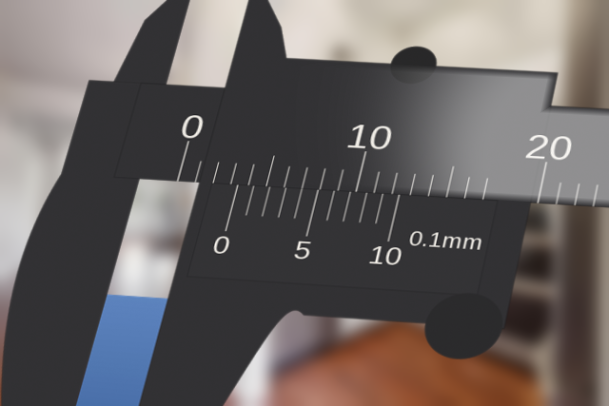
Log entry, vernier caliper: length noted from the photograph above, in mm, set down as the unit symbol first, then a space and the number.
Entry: mm 3.4
